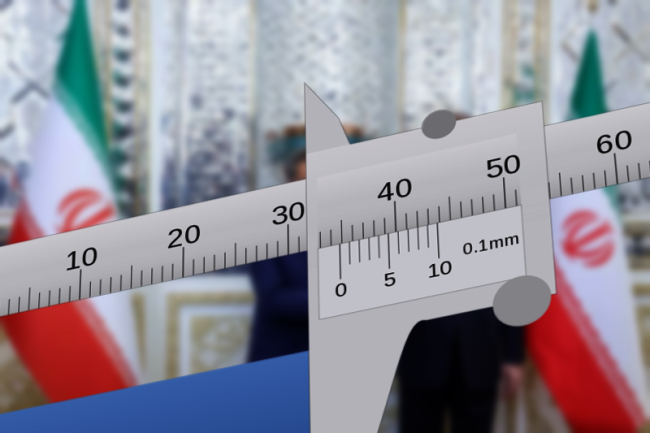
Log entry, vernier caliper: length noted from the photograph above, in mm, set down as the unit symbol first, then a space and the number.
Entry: mm 34.8
